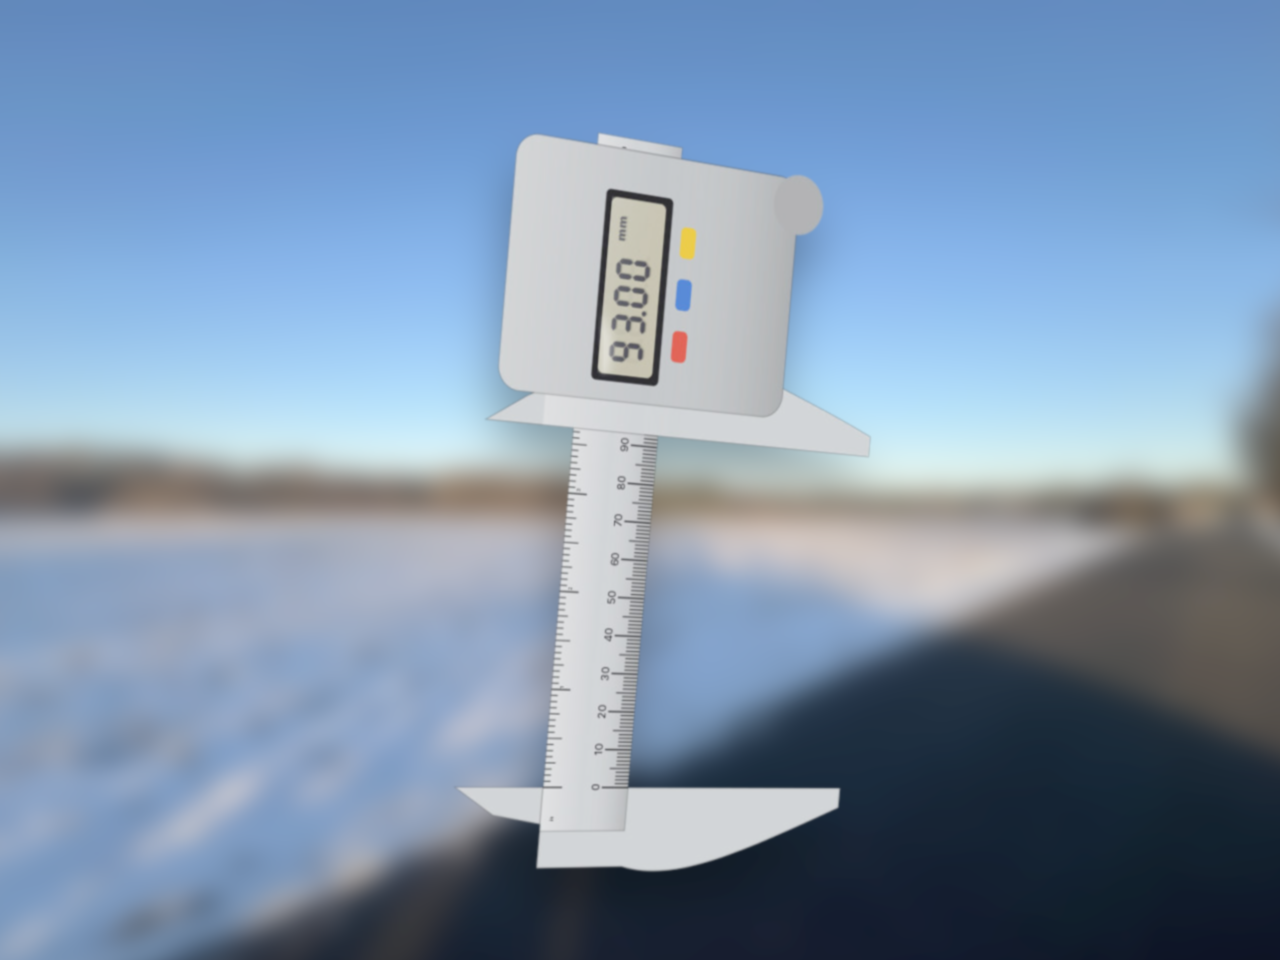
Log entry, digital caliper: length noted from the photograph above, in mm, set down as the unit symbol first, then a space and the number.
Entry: mm 93.00
